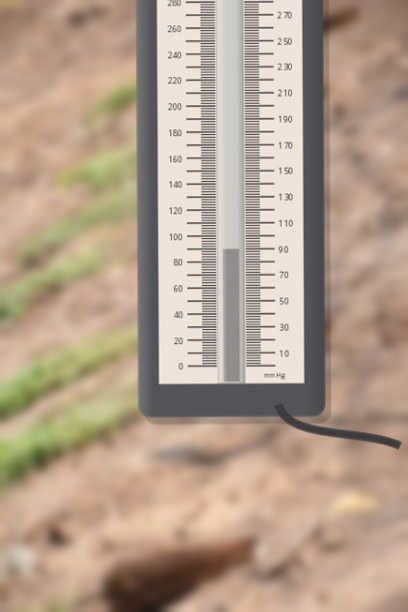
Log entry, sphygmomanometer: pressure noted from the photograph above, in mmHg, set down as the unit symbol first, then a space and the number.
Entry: mmHg 90
